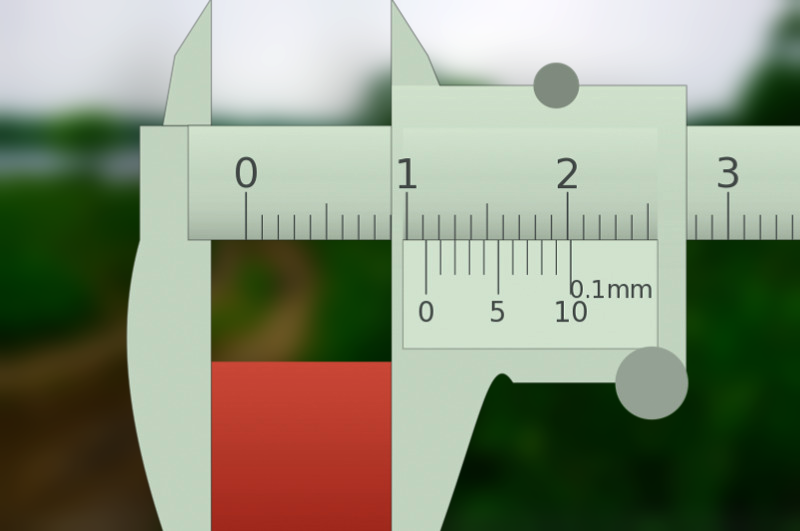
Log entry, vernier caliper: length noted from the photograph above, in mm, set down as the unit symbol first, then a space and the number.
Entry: mm 11.2
